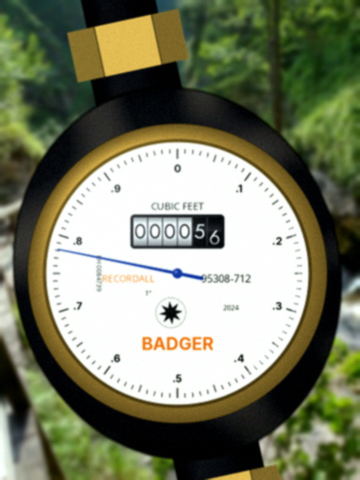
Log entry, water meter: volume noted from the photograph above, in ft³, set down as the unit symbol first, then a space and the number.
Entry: ft³ 55.78
